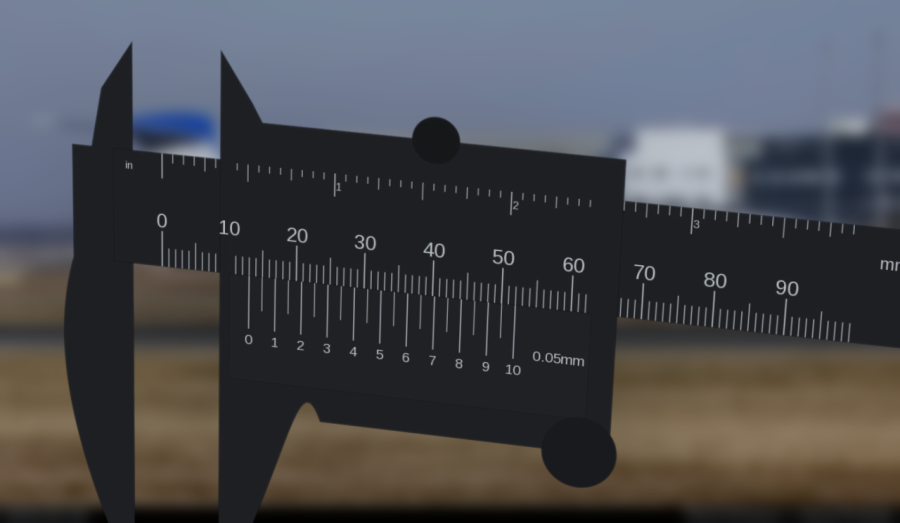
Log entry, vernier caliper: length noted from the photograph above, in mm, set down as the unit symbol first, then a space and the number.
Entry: mm 13.0
